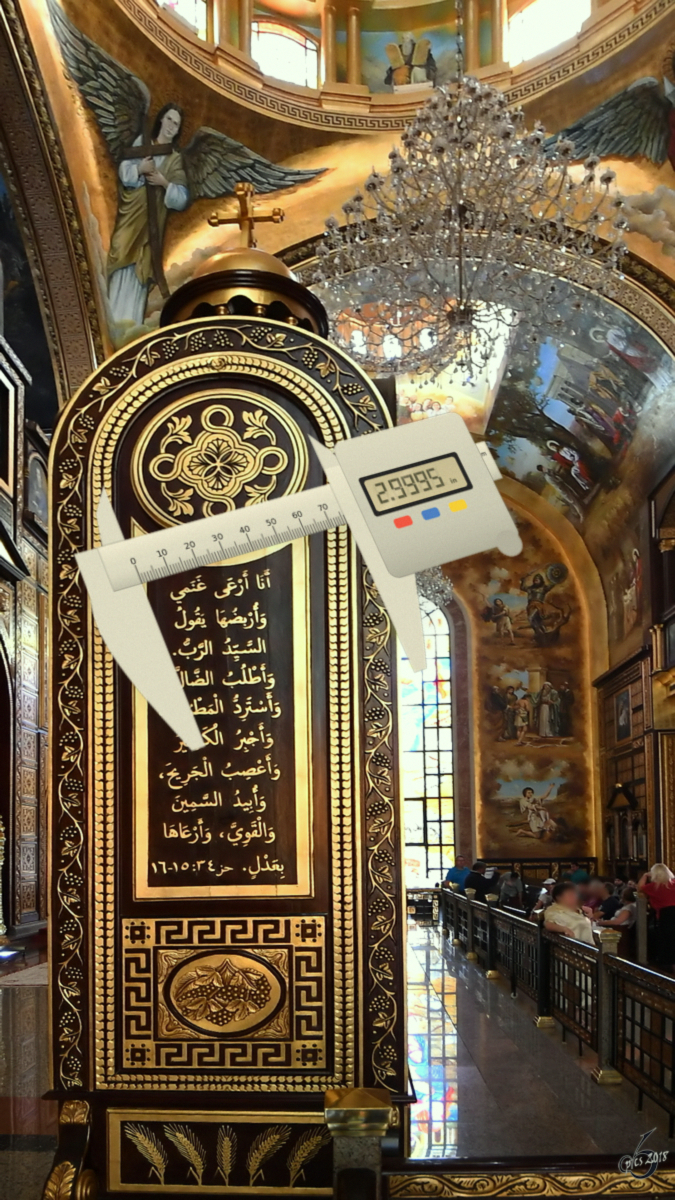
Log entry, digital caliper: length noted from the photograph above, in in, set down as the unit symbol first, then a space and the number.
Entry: in 2.9995
